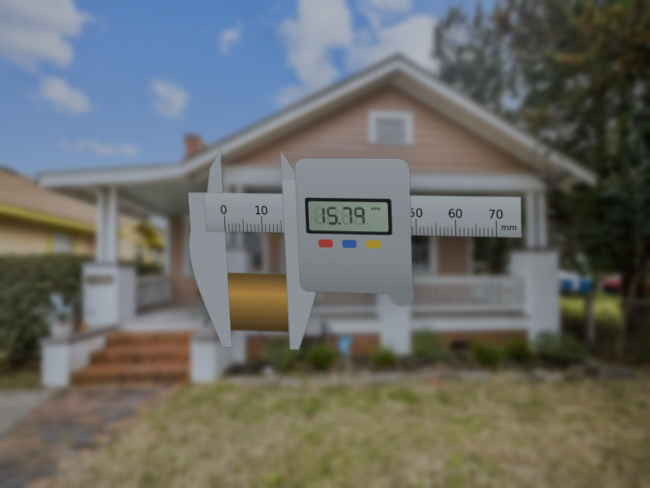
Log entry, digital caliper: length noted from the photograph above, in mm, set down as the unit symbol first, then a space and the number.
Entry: mm 15.79
